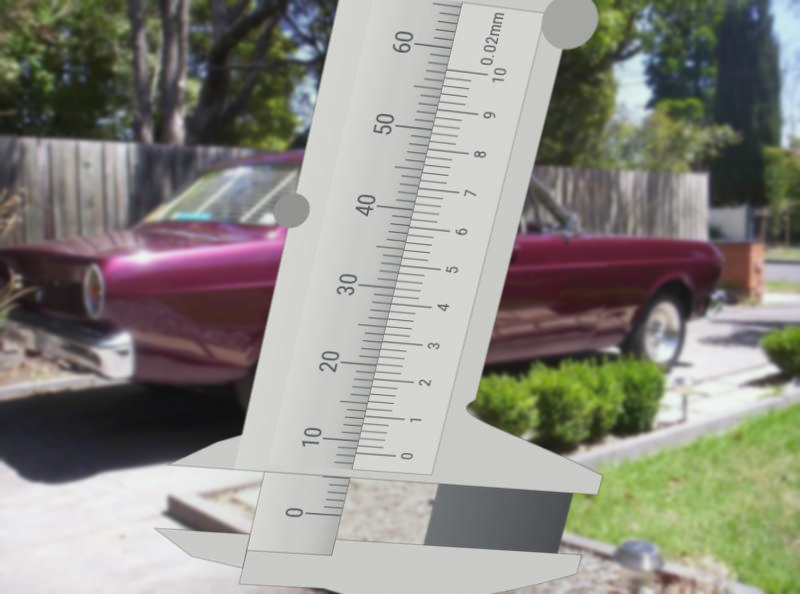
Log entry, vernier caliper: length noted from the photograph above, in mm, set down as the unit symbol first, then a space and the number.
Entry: mm 8.4
